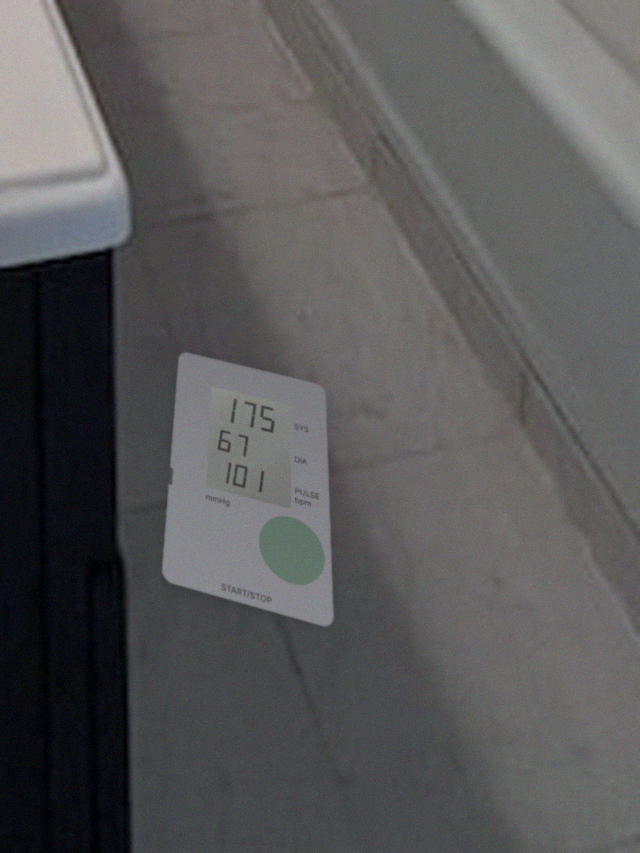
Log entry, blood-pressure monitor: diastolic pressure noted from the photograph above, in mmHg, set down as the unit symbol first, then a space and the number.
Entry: mmHg 67
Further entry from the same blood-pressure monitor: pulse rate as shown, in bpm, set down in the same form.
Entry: bpm 101
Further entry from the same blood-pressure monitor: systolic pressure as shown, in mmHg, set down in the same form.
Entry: mmHg 175
